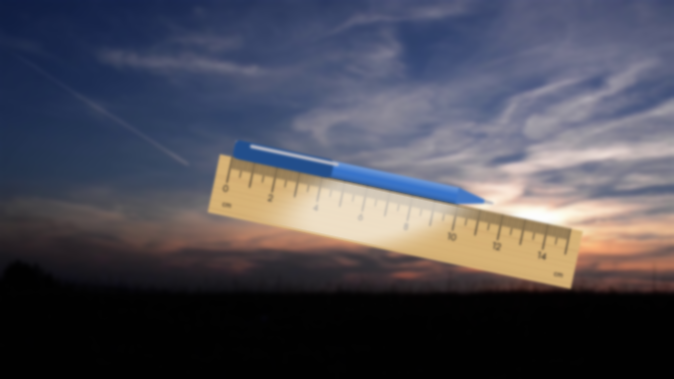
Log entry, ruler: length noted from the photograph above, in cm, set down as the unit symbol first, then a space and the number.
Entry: cm 11.5
